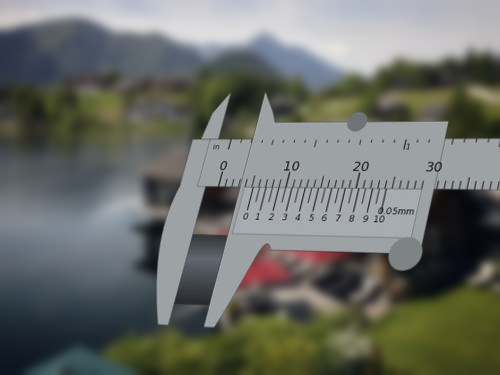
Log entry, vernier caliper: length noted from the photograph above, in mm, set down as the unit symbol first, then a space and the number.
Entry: mm 5.2
